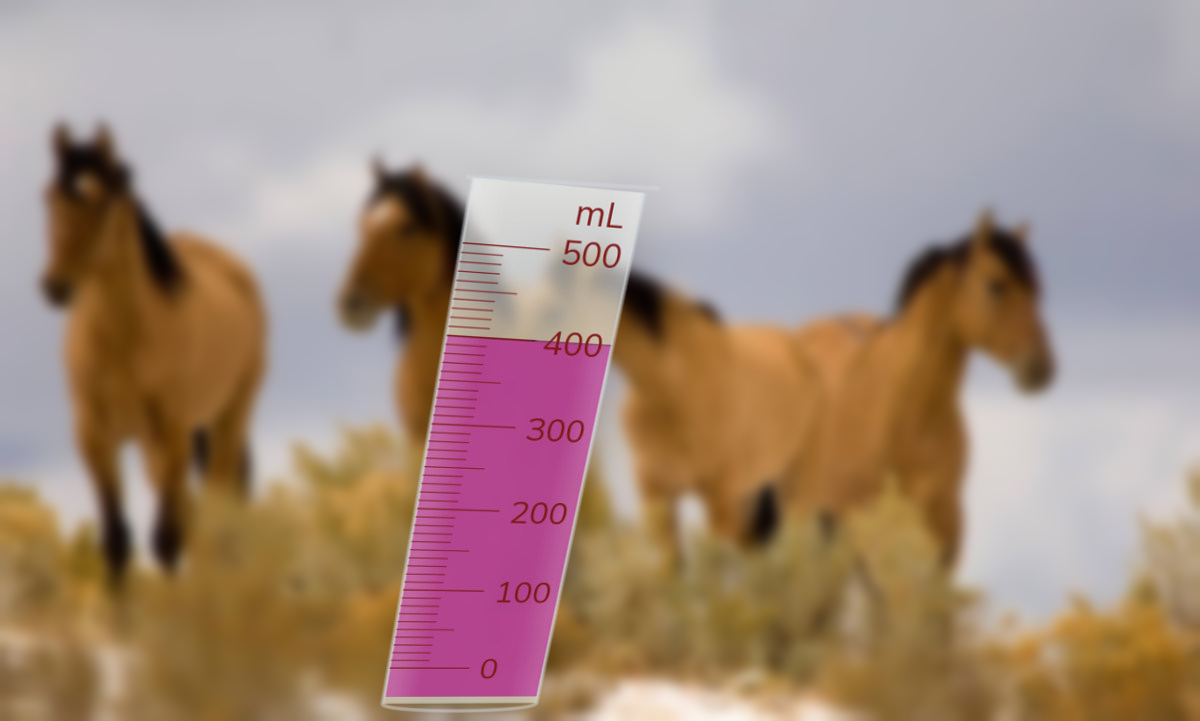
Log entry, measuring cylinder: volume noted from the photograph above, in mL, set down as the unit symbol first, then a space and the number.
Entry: mL 400
